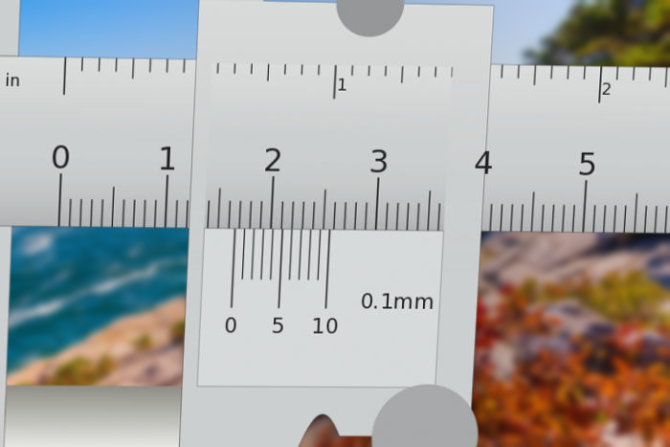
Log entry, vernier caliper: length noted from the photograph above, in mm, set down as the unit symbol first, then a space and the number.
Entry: mm 16.6
